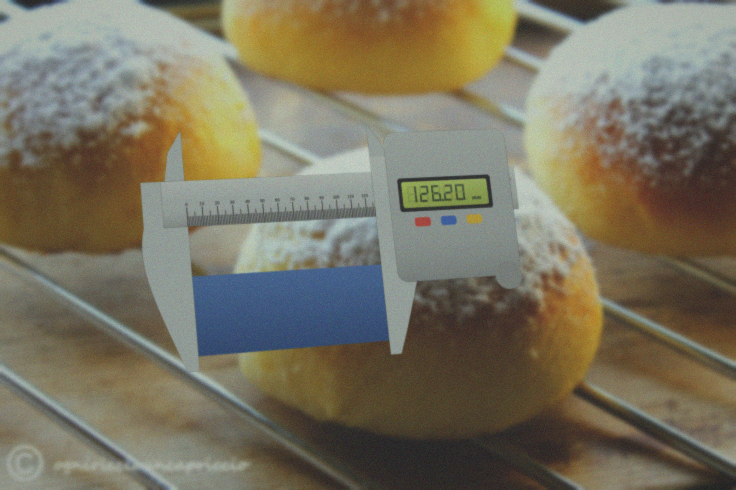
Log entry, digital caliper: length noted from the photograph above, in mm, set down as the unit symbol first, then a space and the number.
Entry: mm 126.20
